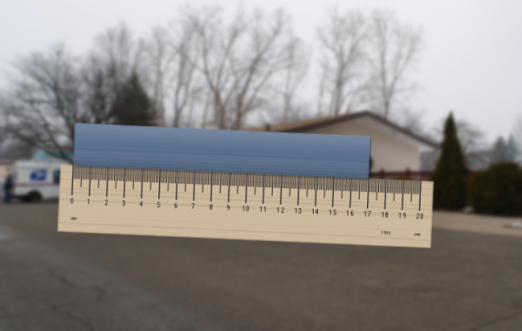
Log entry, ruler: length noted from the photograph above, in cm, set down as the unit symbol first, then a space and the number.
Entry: cm 17
